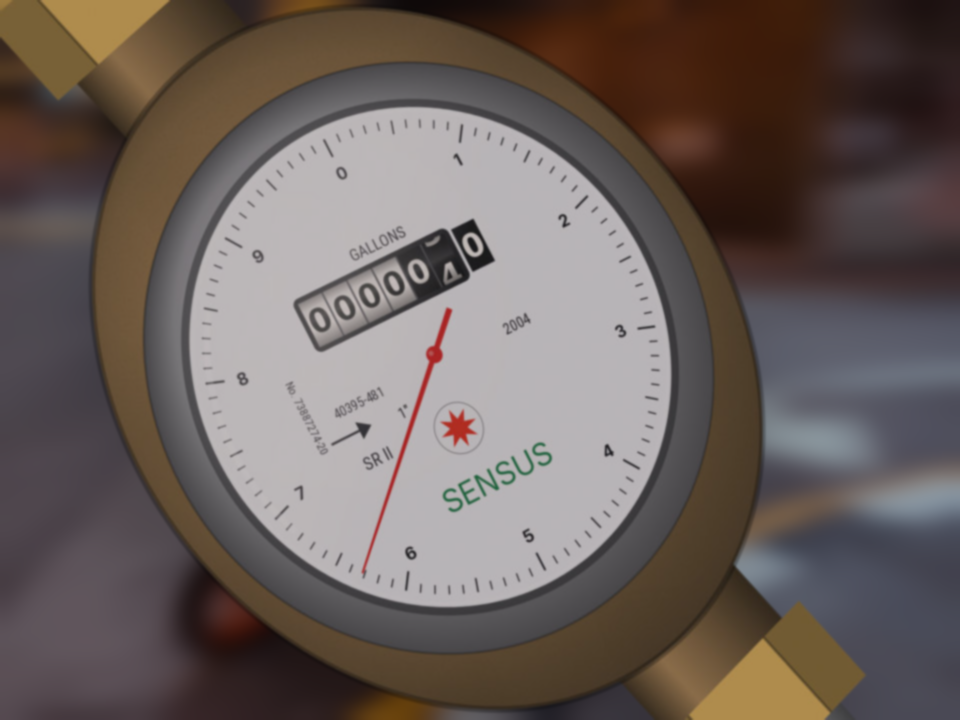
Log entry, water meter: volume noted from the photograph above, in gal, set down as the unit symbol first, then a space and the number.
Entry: gal 36.3
